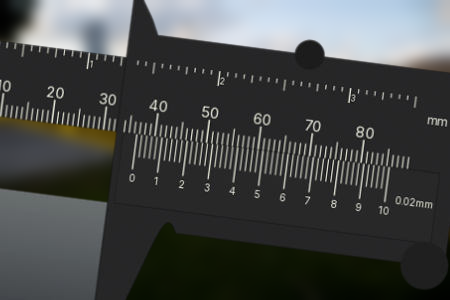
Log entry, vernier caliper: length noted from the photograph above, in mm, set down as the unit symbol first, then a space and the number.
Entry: mm 36.5
